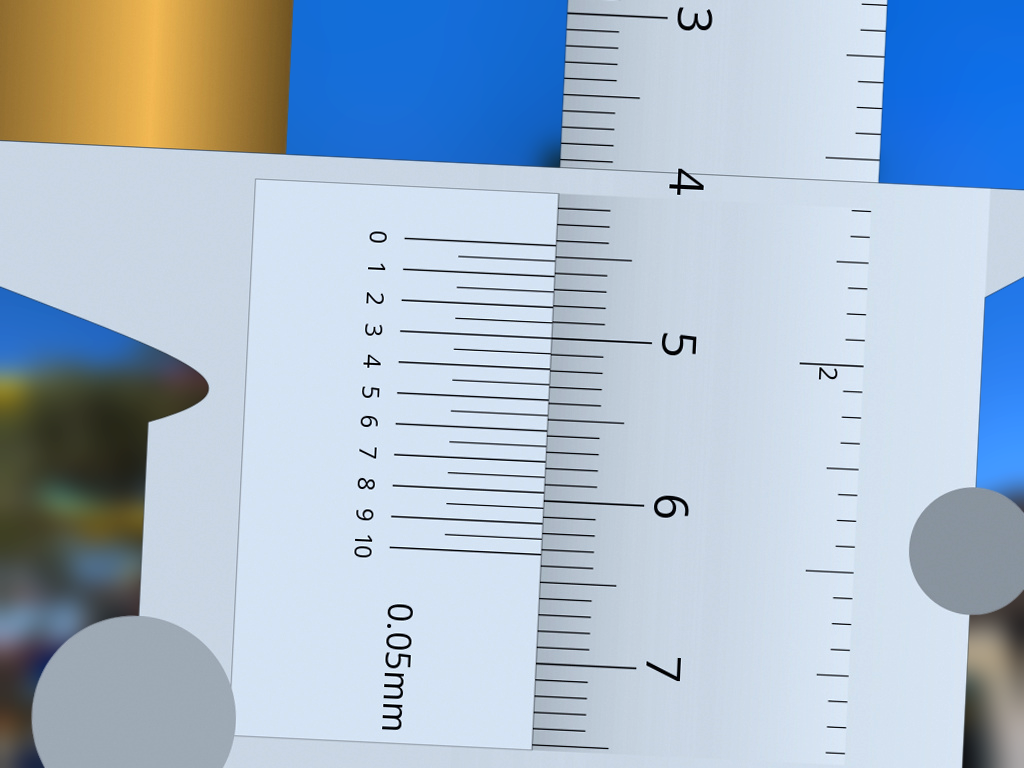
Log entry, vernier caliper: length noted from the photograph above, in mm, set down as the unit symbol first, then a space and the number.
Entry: mm 44.3
